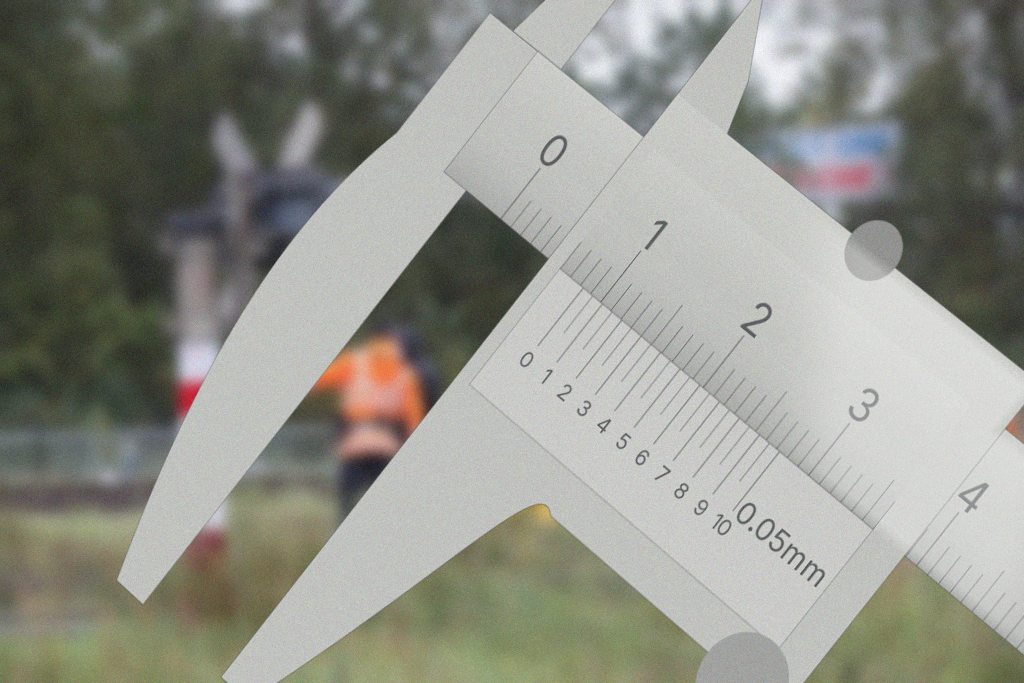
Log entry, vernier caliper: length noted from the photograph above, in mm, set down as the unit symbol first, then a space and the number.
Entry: mm 8.3
